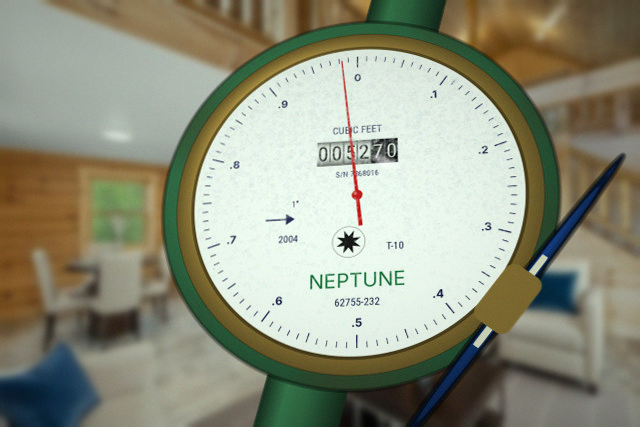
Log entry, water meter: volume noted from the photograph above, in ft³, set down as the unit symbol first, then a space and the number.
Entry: ft³ 5269.98
